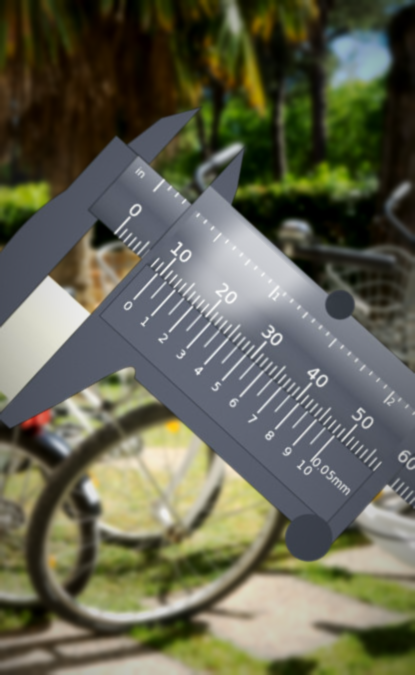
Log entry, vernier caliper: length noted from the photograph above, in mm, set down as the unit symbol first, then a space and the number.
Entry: mm 9.5
